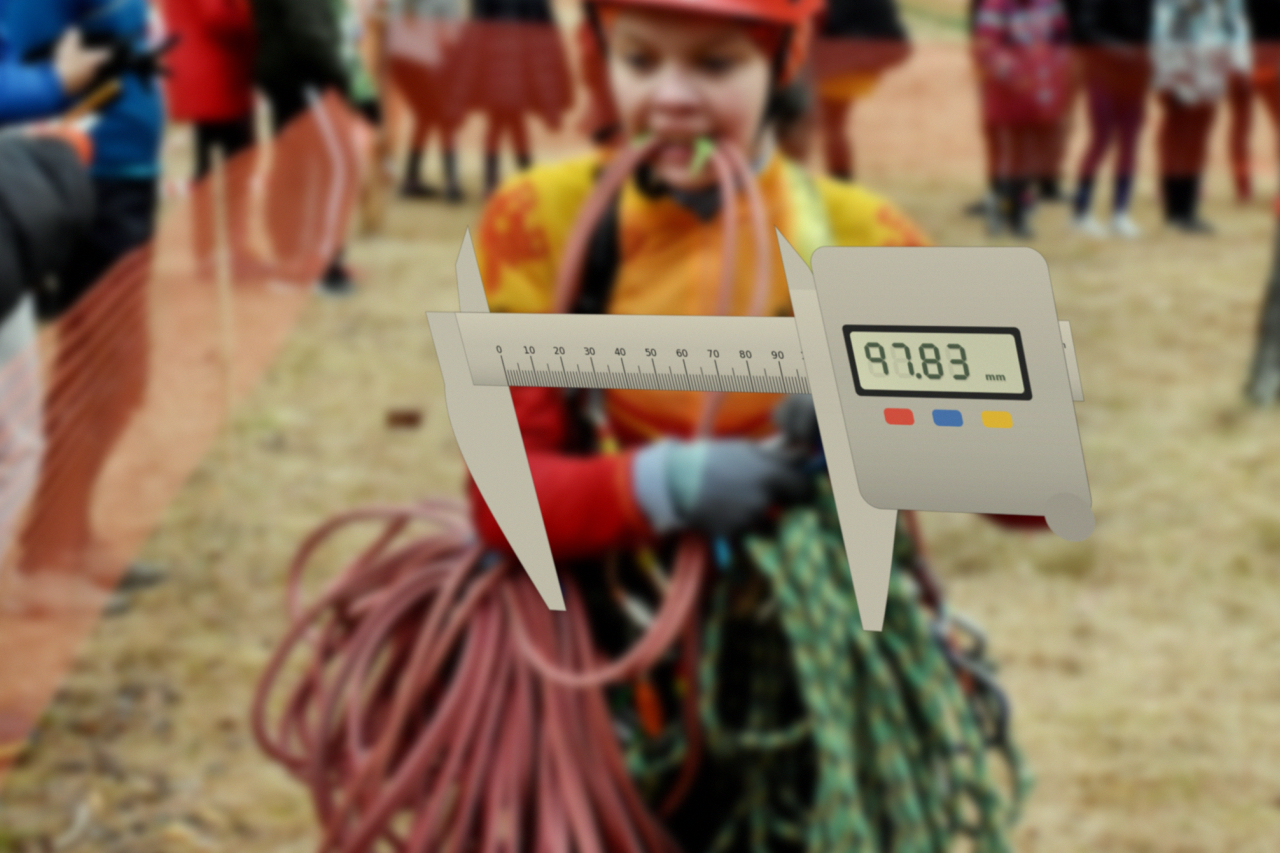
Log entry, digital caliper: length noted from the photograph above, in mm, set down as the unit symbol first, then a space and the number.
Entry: mm 97.83
